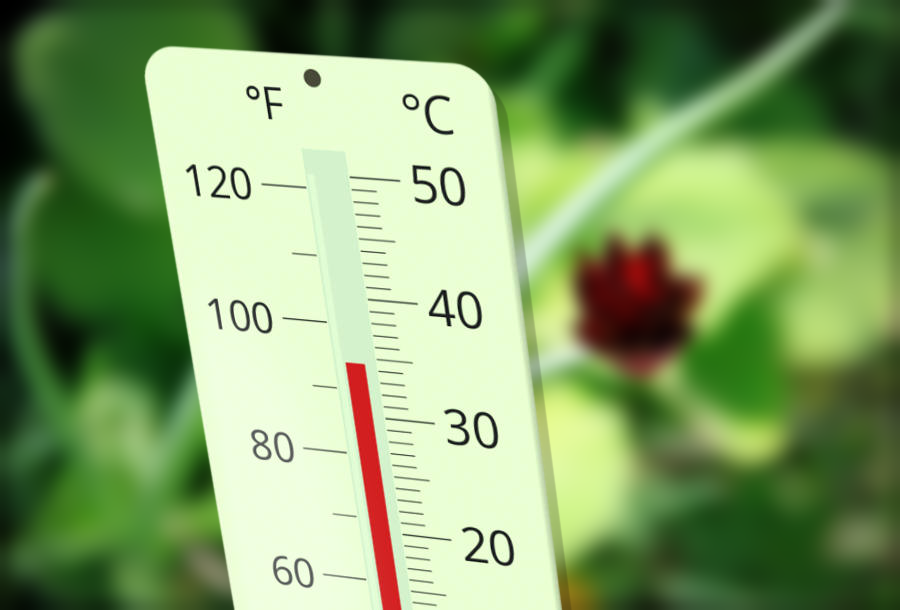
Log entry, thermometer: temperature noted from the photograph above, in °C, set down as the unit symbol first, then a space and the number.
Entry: °C 34.5
